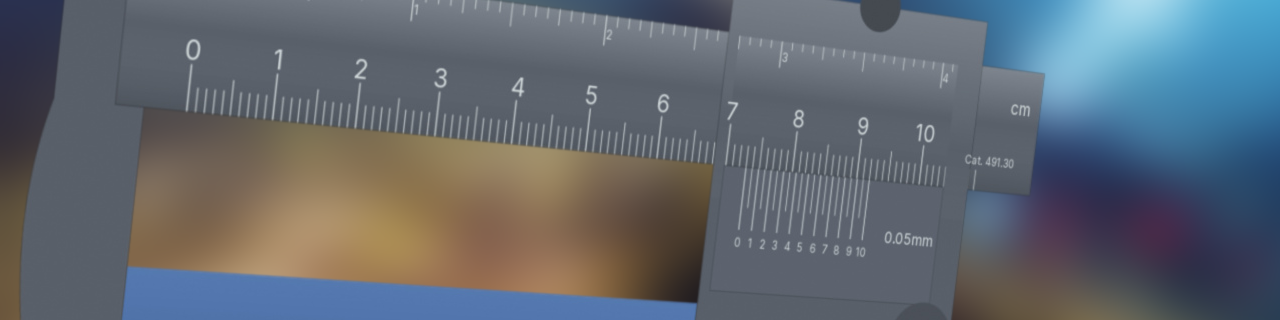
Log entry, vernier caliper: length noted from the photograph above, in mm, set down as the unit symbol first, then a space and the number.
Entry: mm 73.0
